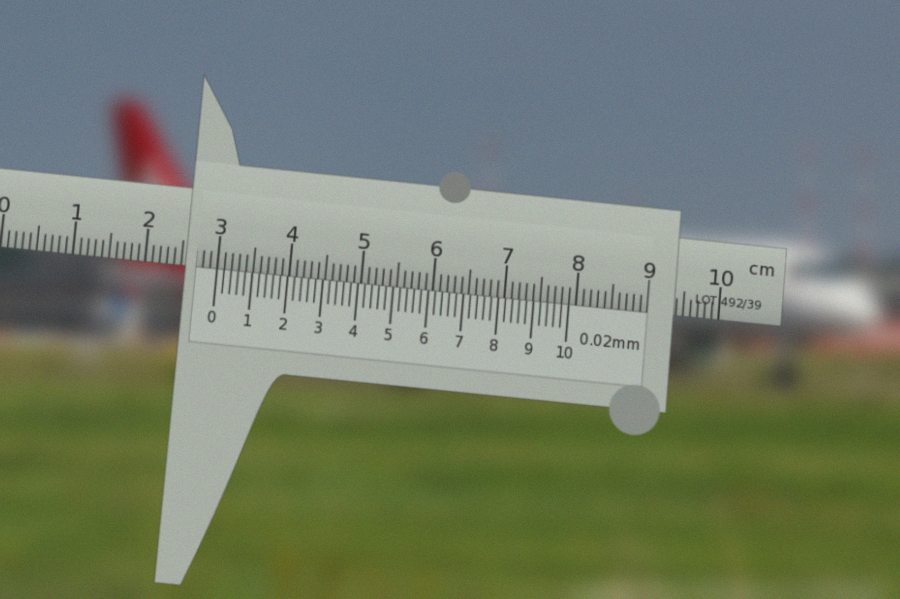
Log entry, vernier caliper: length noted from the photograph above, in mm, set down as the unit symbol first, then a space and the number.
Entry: mm 30.0
